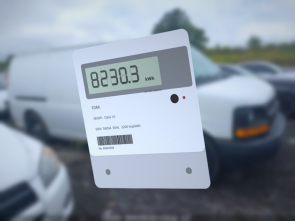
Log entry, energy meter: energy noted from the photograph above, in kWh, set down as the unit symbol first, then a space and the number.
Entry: kWh 8230.3
